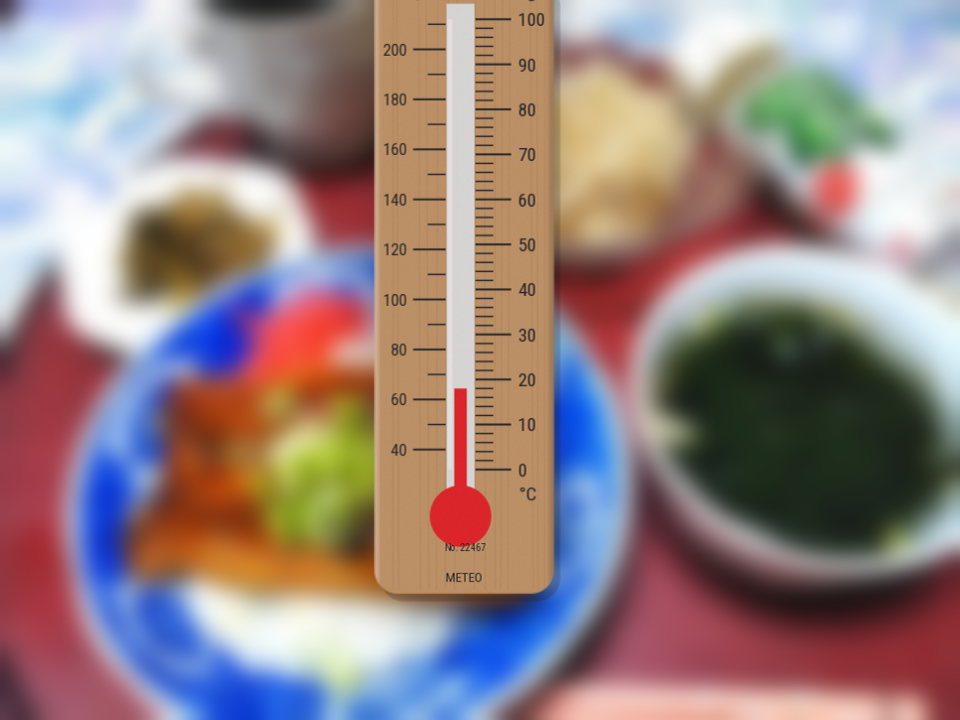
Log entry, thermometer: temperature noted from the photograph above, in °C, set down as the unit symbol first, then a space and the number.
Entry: °C 18
